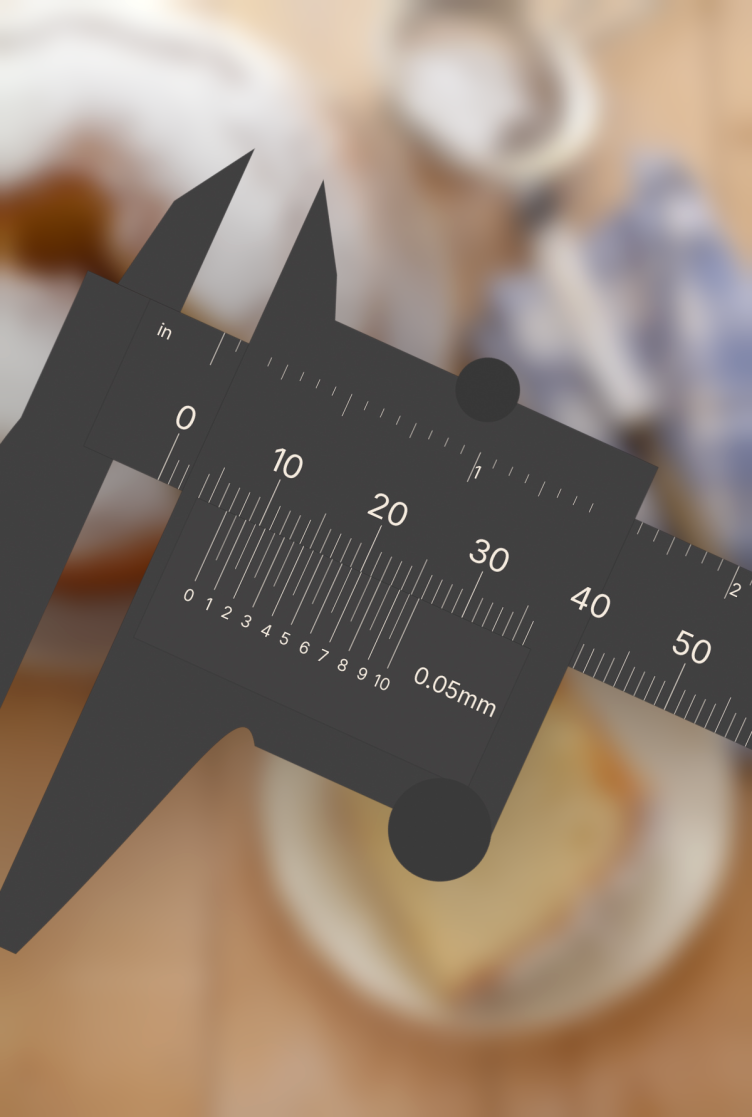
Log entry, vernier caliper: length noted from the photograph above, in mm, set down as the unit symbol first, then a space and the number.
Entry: mm 6.8
